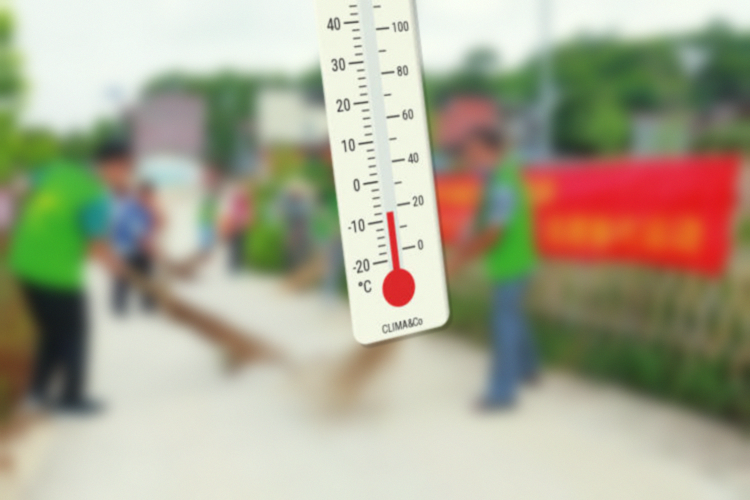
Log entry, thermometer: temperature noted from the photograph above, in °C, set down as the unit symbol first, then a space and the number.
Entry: °C -8
